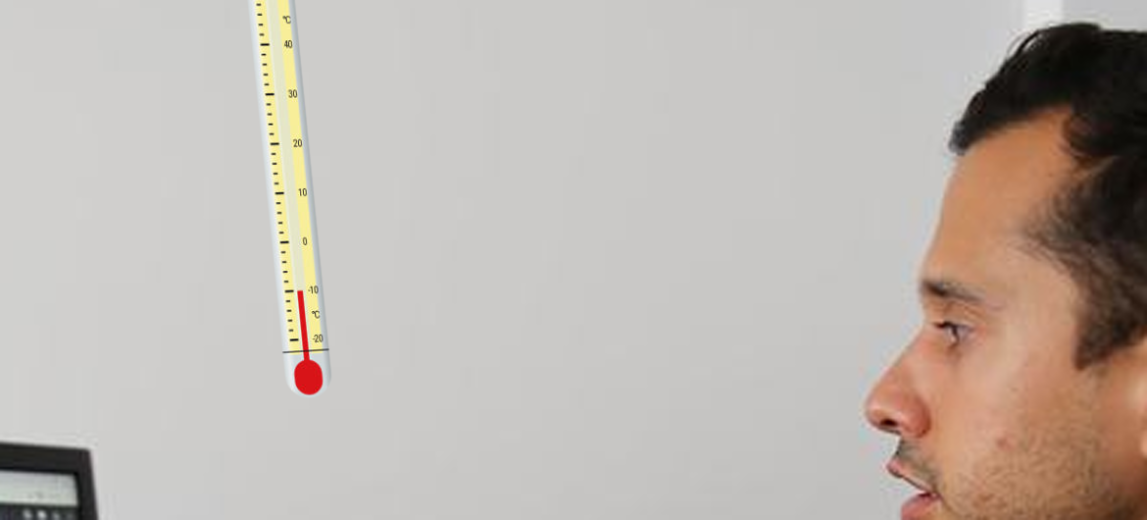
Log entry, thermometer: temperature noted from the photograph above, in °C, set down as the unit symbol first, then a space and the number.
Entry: °C -10
